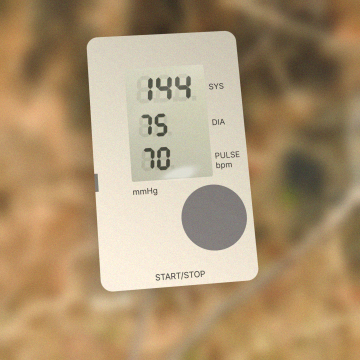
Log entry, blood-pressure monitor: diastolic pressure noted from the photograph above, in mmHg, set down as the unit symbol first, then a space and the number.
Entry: mmHg 75
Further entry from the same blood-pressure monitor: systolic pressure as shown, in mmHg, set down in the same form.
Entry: mmHg 144
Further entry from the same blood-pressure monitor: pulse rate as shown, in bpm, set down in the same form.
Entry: bpm 70
